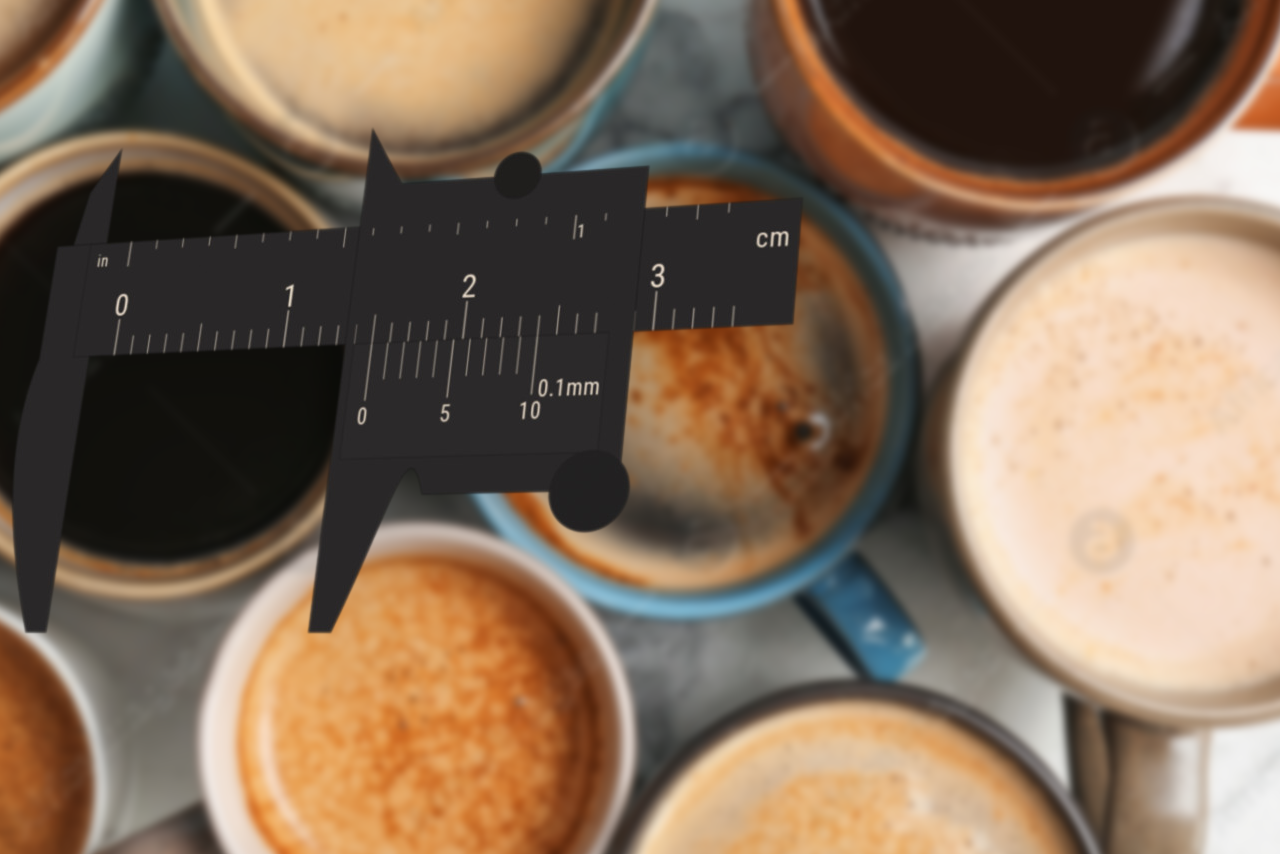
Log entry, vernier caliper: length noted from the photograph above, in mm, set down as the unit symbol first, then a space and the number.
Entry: mm 15.0
